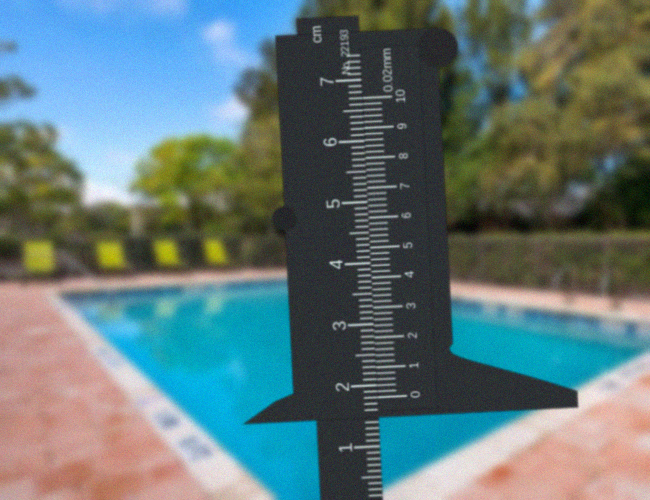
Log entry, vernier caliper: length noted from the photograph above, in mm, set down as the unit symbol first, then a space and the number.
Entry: mm 18.0
